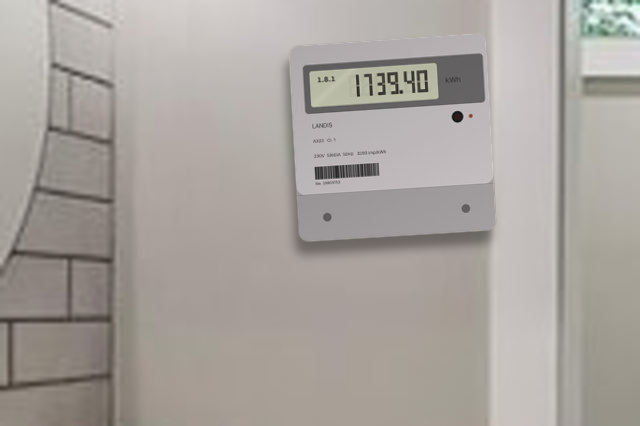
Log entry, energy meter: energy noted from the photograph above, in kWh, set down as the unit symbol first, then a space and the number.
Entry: kWh 1739.40
